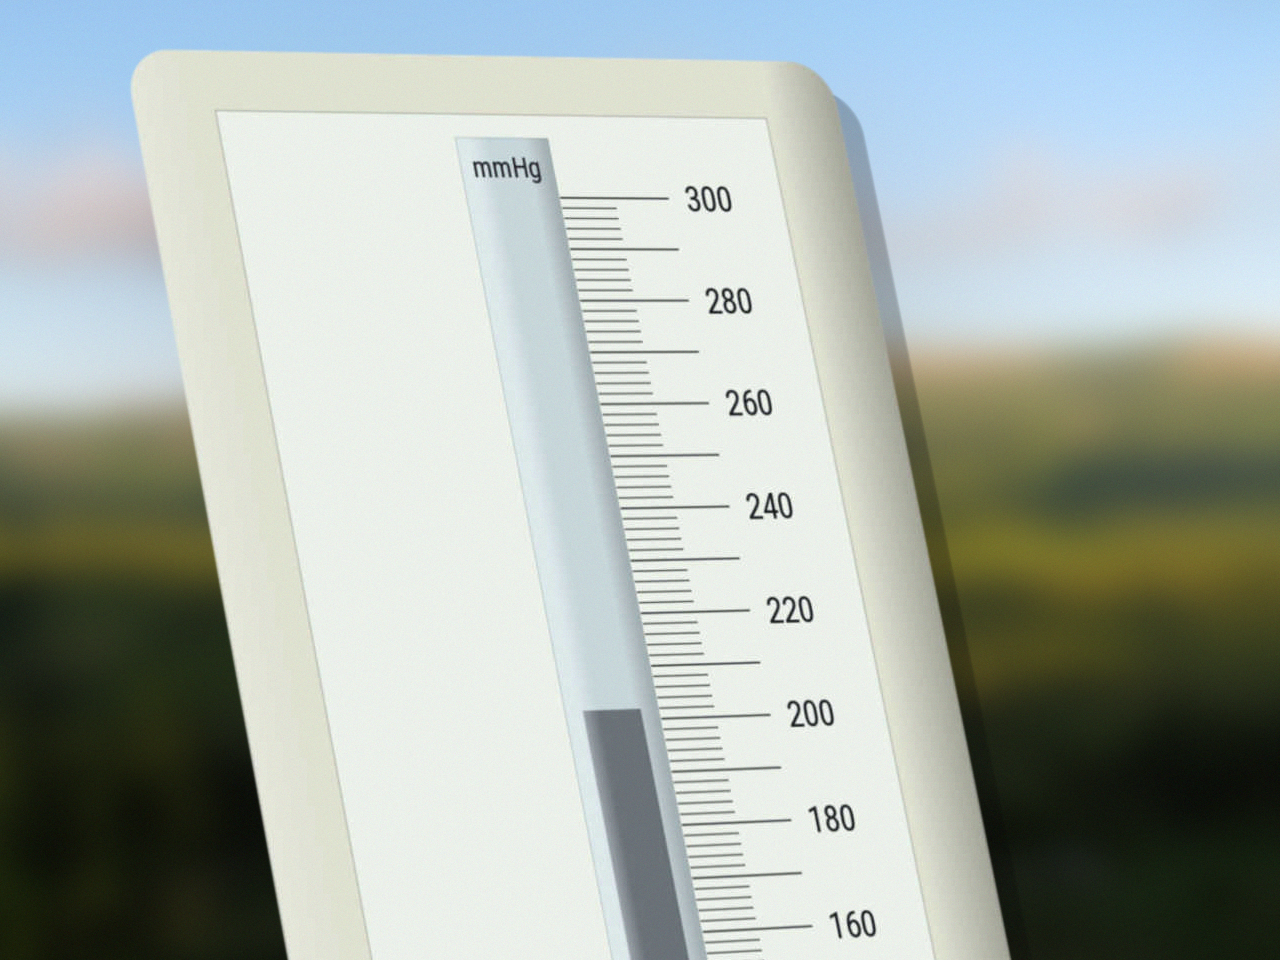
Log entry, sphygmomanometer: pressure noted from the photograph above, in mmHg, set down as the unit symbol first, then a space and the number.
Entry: mmHg 202
